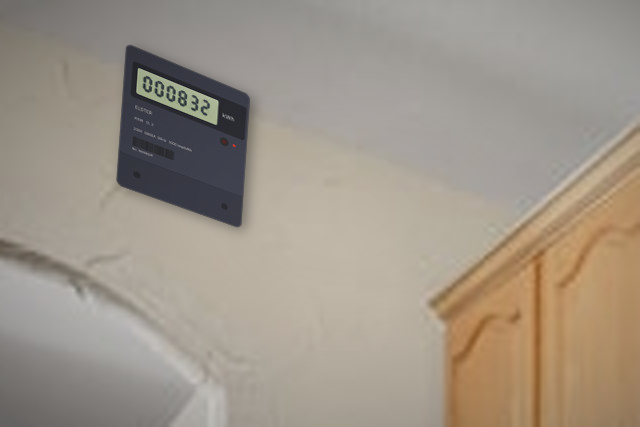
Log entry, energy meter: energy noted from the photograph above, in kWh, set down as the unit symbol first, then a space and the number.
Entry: kWh 832
